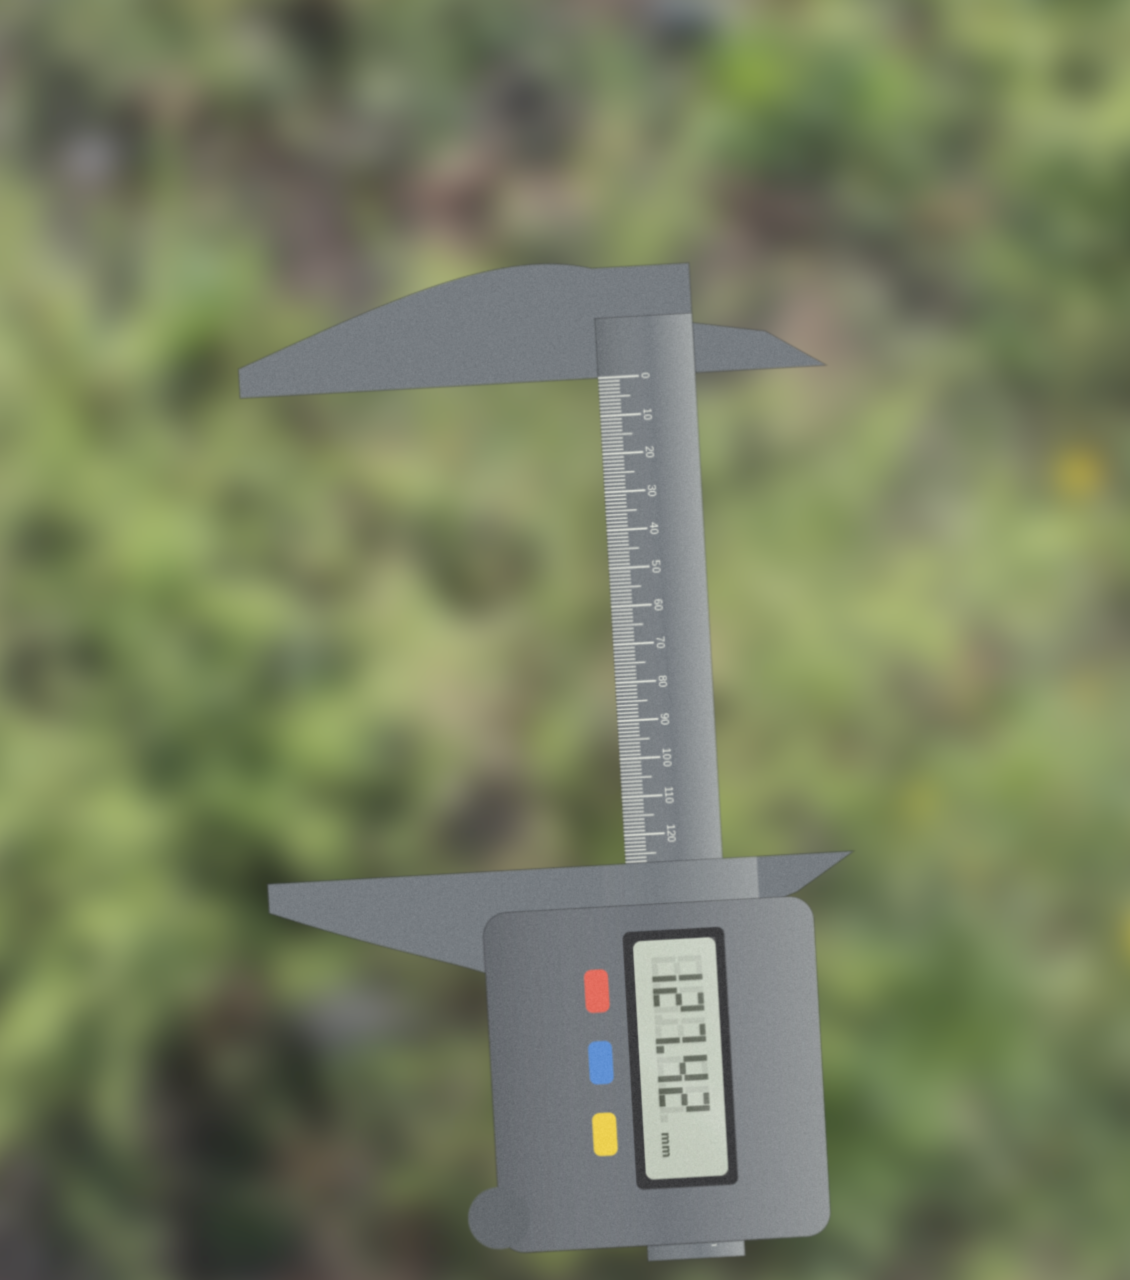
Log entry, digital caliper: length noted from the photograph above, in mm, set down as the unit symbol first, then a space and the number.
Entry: mm 127.42
